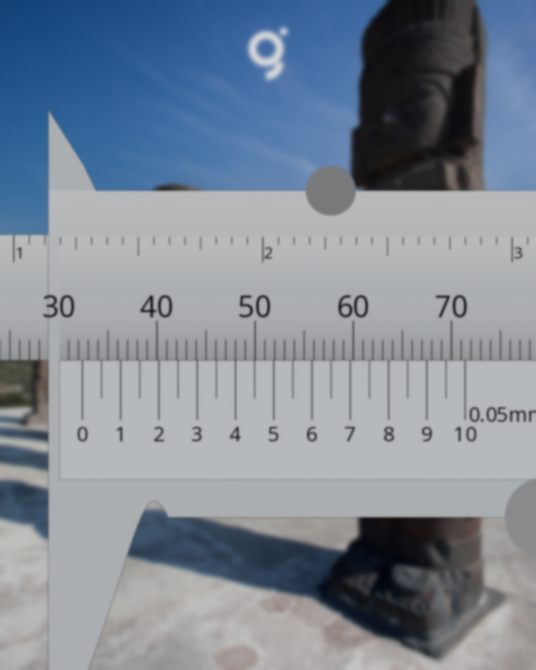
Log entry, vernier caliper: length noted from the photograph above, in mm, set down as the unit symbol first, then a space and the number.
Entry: mm 32.4
